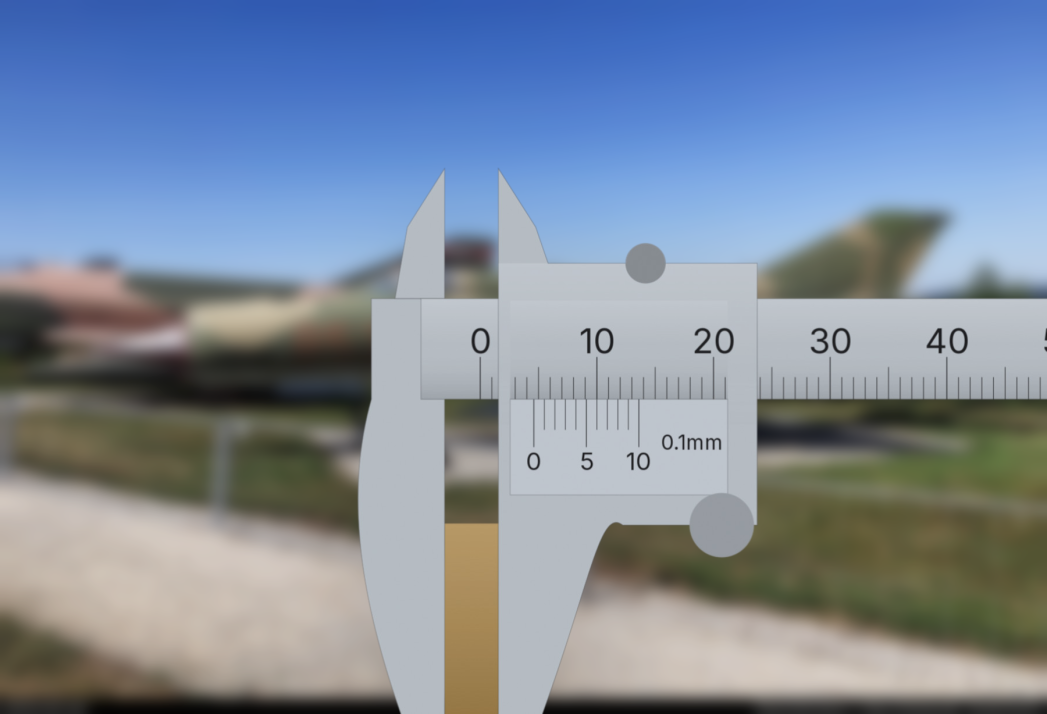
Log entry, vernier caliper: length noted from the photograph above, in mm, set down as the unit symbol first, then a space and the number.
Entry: mm 4.6
